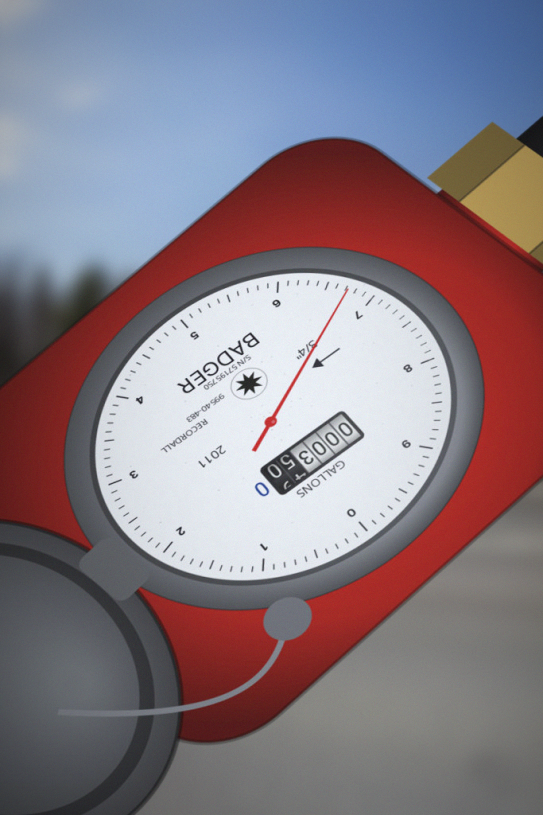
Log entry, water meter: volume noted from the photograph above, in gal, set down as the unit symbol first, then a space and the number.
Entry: gal 3496.7
